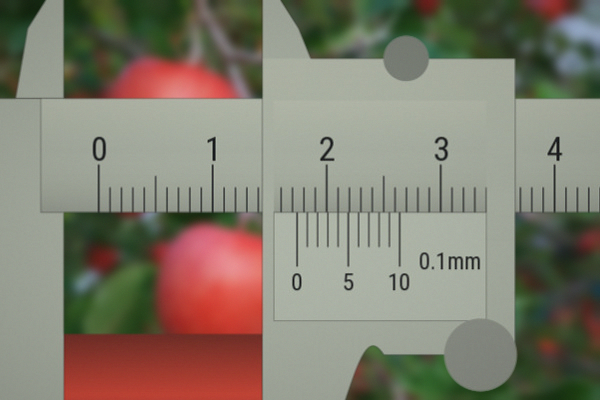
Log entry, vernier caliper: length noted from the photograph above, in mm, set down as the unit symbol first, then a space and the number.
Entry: mm 17.4
